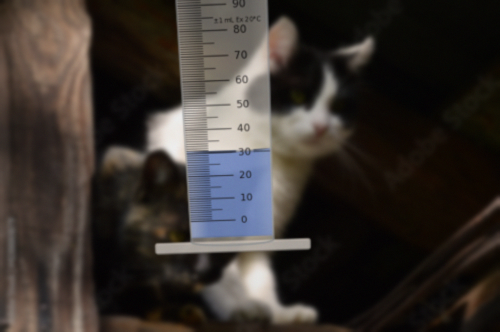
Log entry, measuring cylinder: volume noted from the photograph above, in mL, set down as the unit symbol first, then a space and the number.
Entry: mL 30
